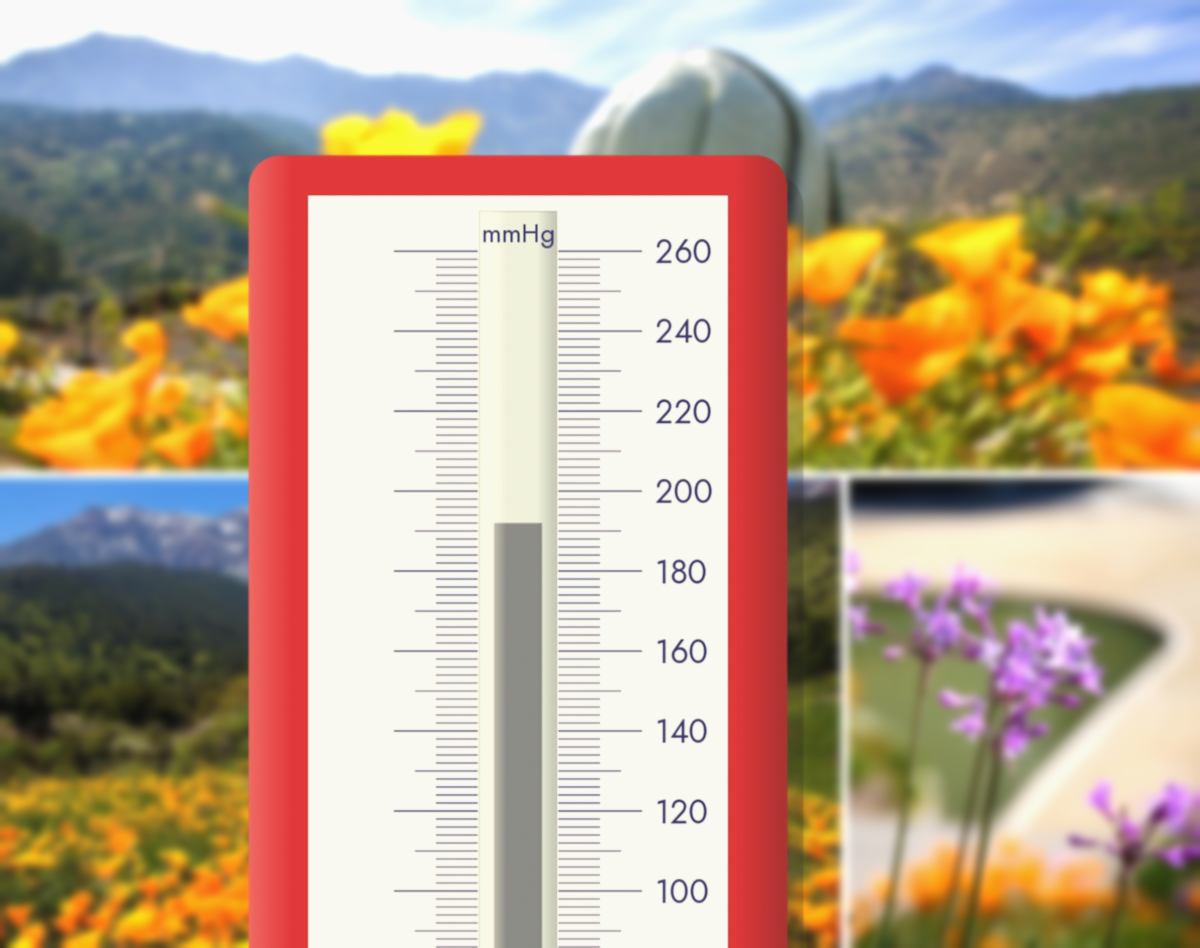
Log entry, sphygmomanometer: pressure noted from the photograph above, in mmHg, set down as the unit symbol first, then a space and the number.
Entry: mmHg 192
